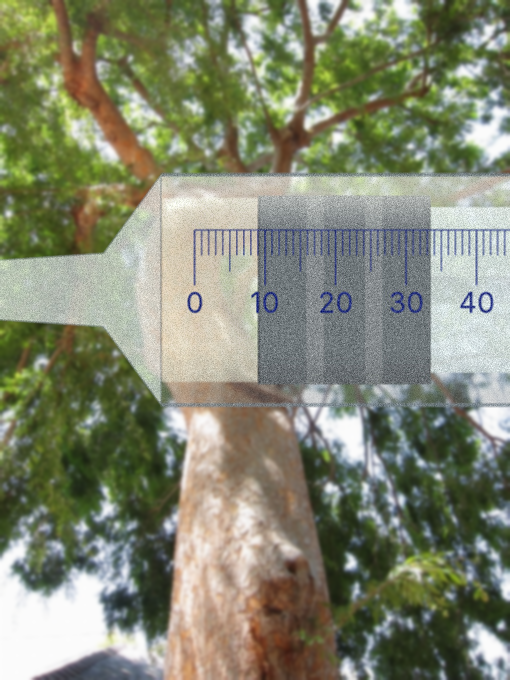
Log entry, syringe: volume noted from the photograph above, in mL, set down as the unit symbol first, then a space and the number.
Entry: mL 9
